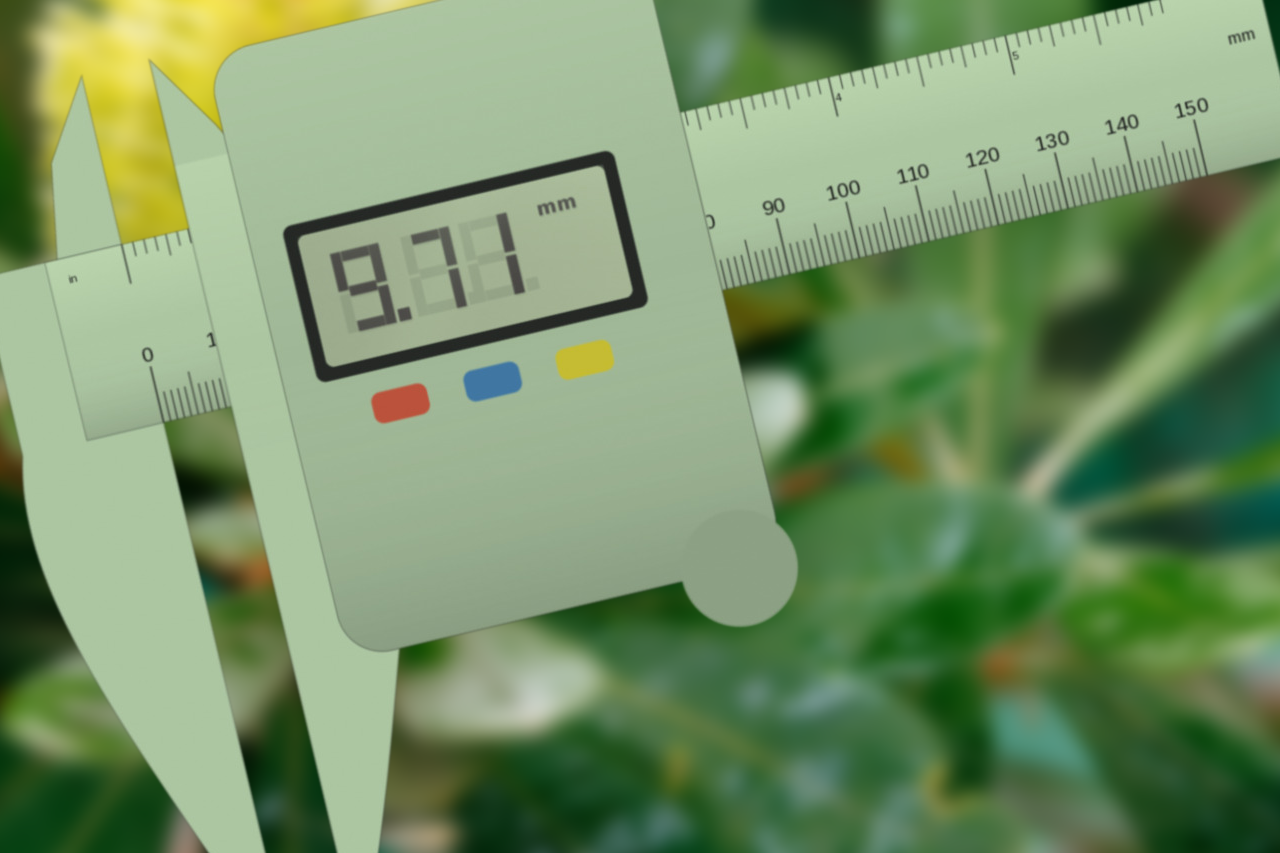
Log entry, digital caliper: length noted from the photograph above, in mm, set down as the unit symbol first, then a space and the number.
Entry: mm 9.71
